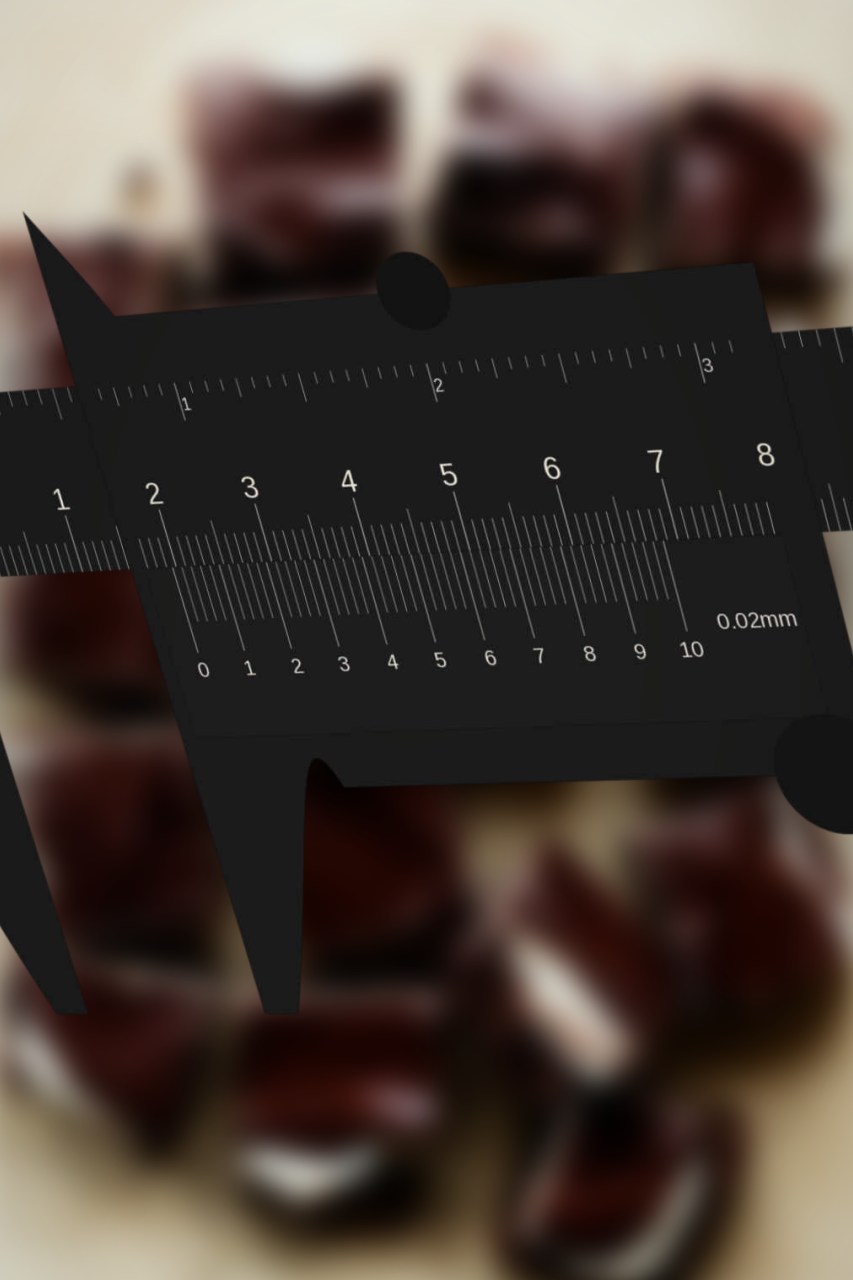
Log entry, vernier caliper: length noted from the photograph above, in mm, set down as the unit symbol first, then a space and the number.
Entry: mm 19.6
